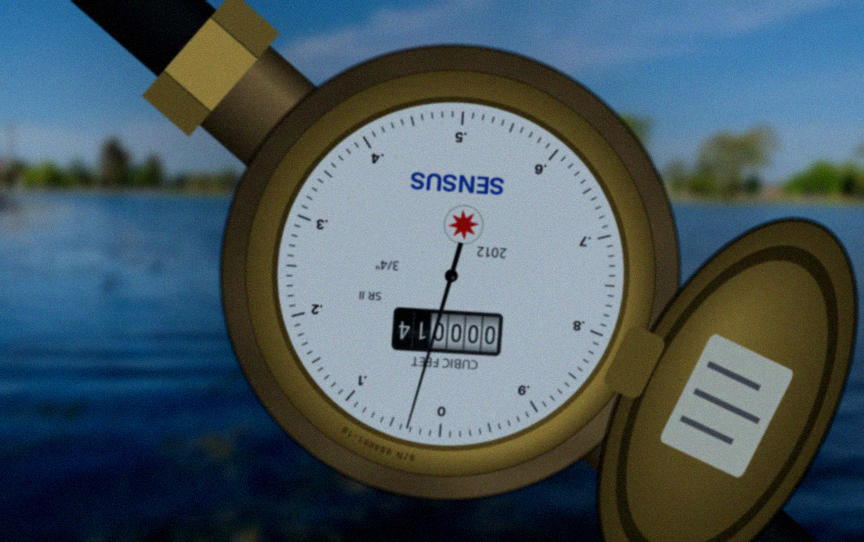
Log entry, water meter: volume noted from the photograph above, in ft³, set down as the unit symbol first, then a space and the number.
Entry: ft³ 14.03
